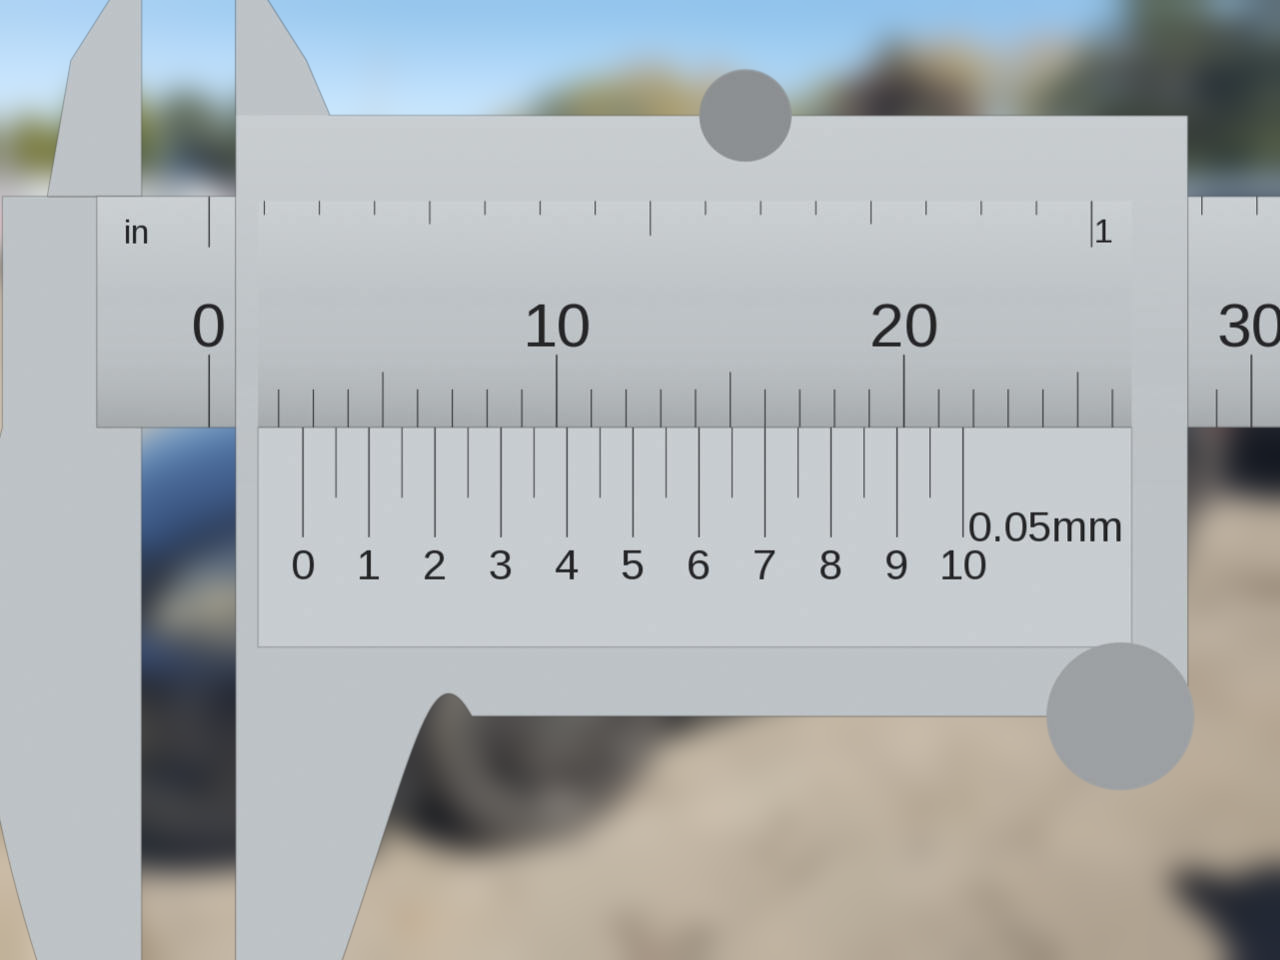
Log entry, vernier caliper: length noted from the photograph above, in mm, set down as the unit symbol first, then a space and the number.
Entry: mm 2.70
